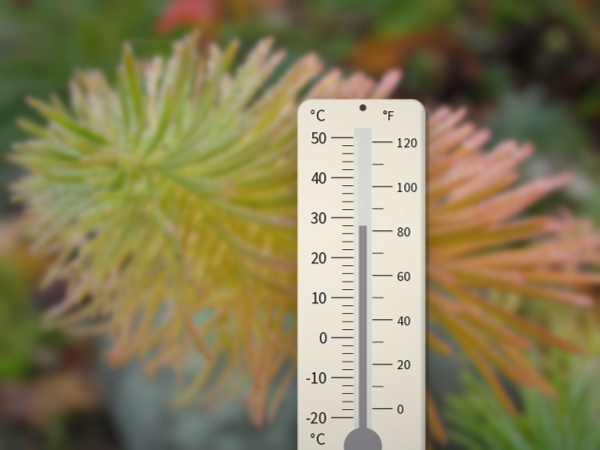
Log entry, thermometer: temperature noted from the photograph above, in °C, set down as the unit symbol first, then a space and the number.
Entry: °C 28
